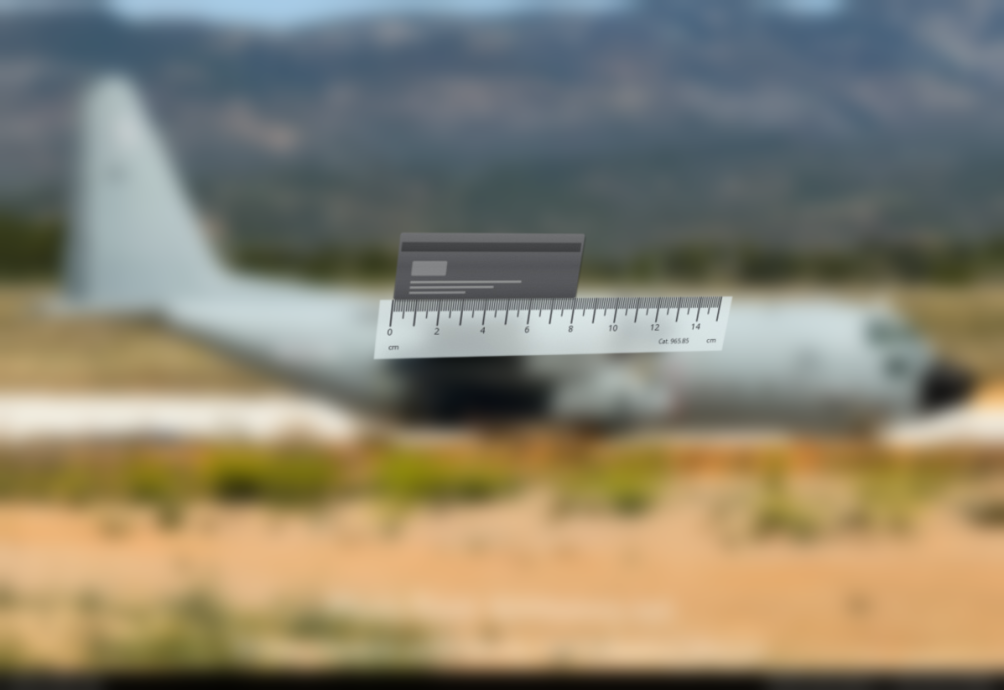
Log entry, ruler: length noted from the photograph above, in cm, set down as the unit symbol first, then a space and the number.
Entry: cm 8
